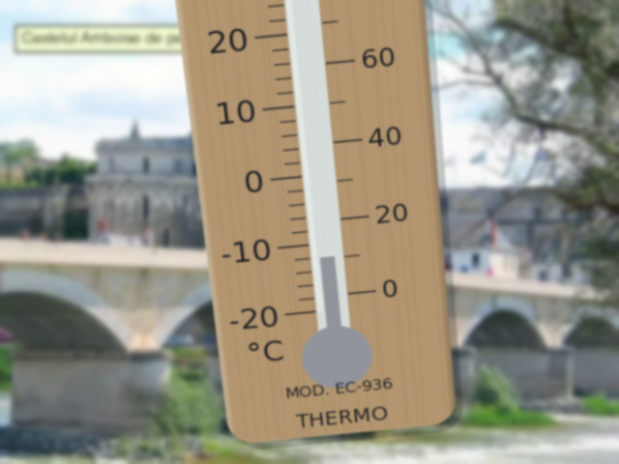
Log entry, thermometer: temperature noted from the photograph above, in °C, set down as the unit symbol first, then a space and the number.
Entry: °C -12
